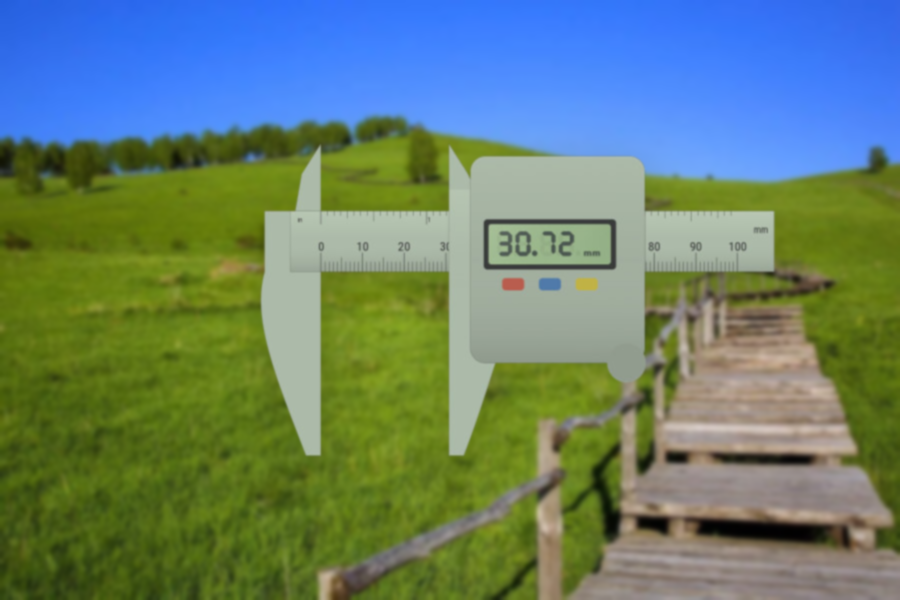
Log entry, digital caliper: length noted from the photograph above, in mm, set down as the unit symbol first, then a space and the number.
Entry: mm 30.72
